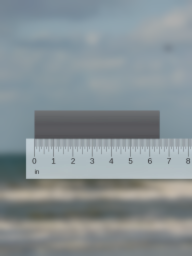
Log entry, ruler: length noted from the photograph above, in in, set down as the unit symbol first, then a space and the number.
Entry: in 6.5
